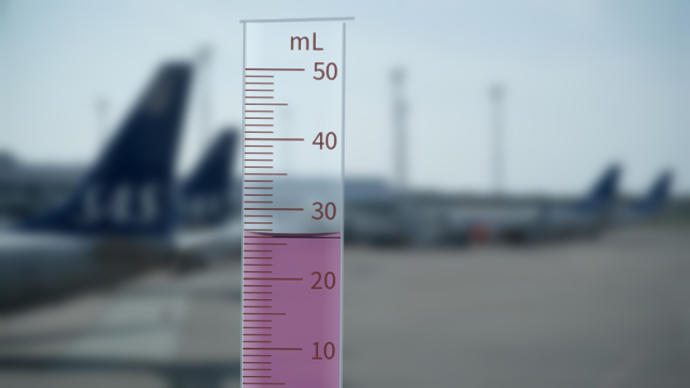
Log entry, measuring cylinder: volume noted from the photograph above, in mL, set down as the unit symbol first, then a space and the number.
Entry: mL 26
